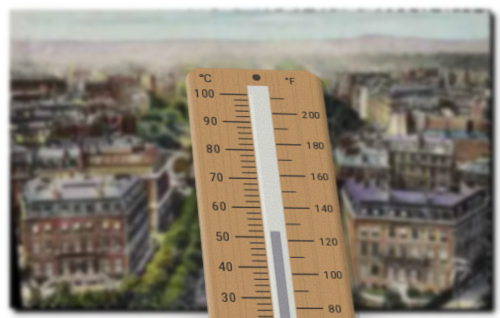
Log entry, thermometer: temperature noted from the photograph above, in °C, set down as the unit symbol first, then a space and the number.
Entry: °C 52
